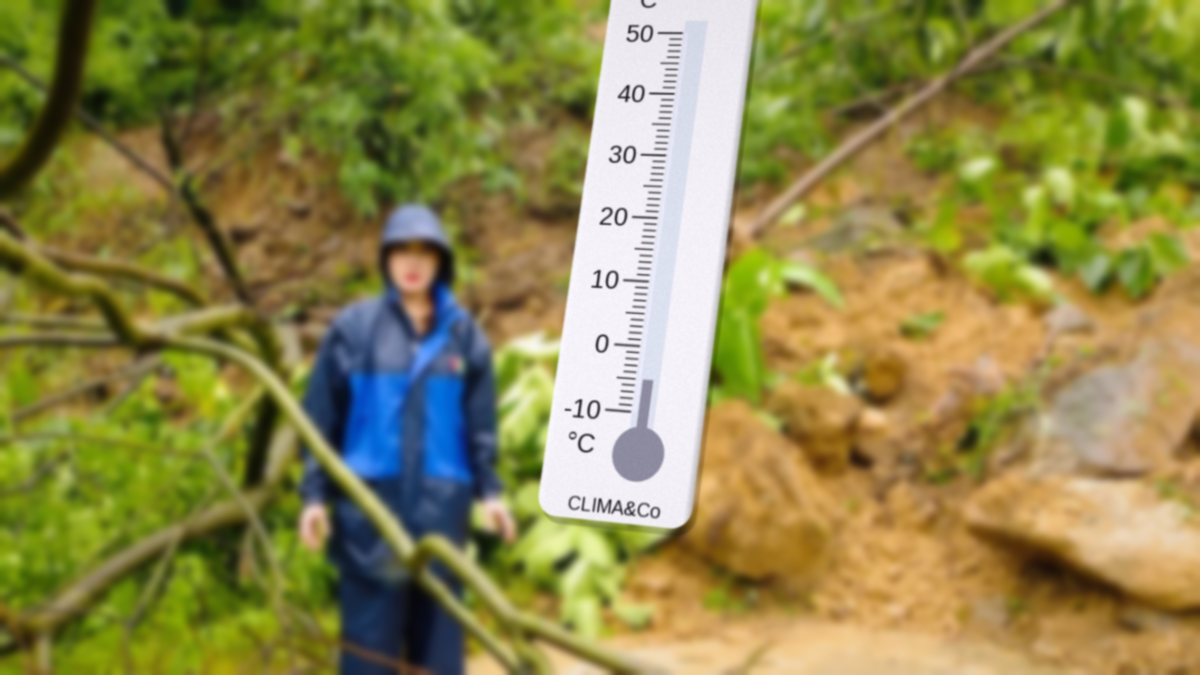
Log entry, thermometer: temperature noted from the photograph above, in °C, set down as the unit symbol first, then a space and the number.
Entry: °C -5
